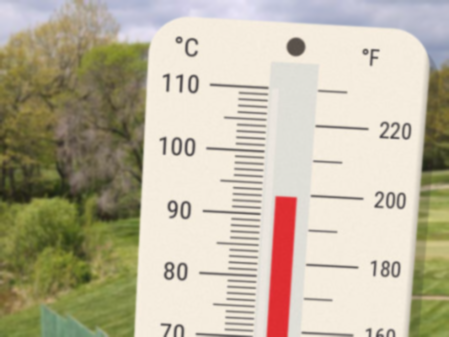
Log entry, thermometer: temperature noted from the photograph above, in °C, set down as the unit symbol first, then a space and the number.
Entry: °C 93
